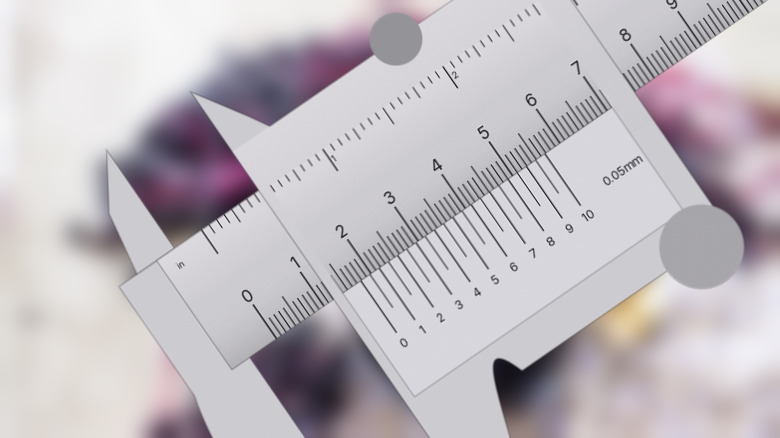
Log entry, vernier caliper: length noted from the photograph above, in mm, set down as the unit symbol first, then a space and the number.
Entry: mm 17.8
